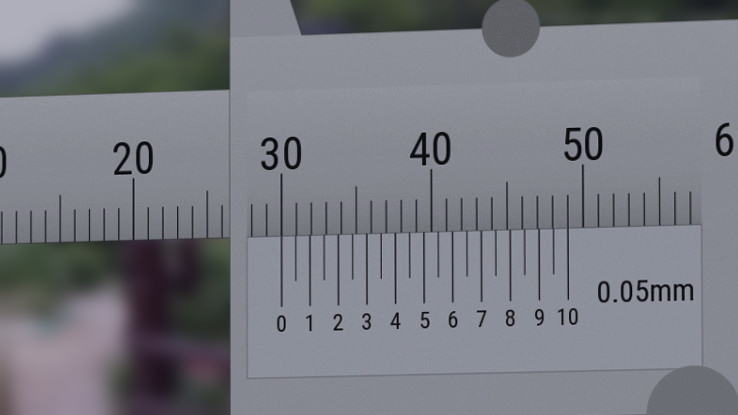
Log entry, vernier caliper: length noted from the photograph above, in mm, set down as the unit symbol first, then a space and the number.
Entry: mm 30.0
